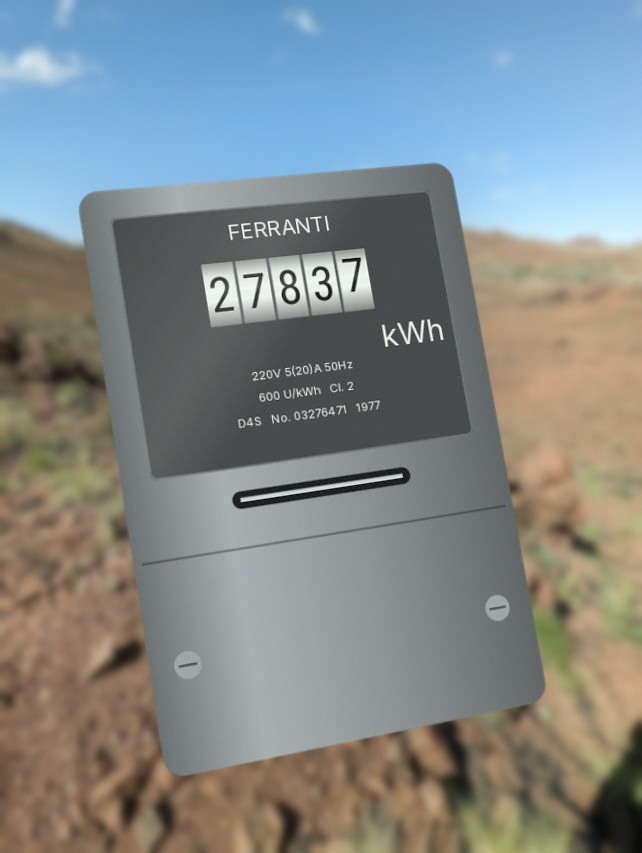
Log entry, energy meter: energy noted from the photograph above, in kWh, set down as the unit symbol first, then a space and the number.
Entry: kWh 27837
